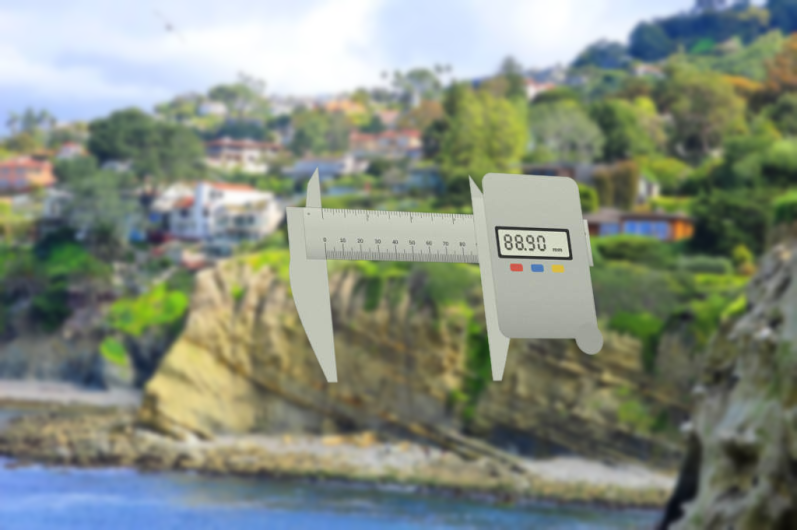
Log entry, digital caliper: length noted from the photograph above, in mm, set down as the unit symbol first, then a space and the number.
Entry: mm 88.90
